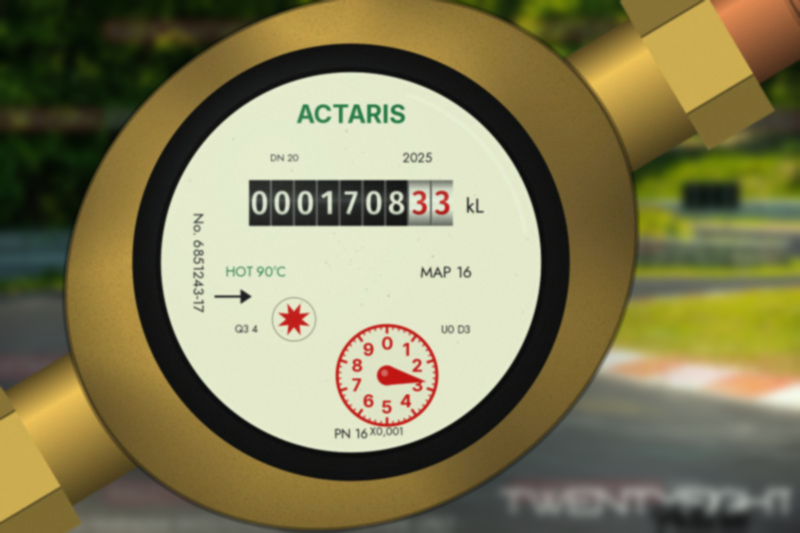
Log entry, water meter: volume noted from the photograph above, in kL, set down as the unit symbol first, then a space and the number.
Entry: kL 1708.332
